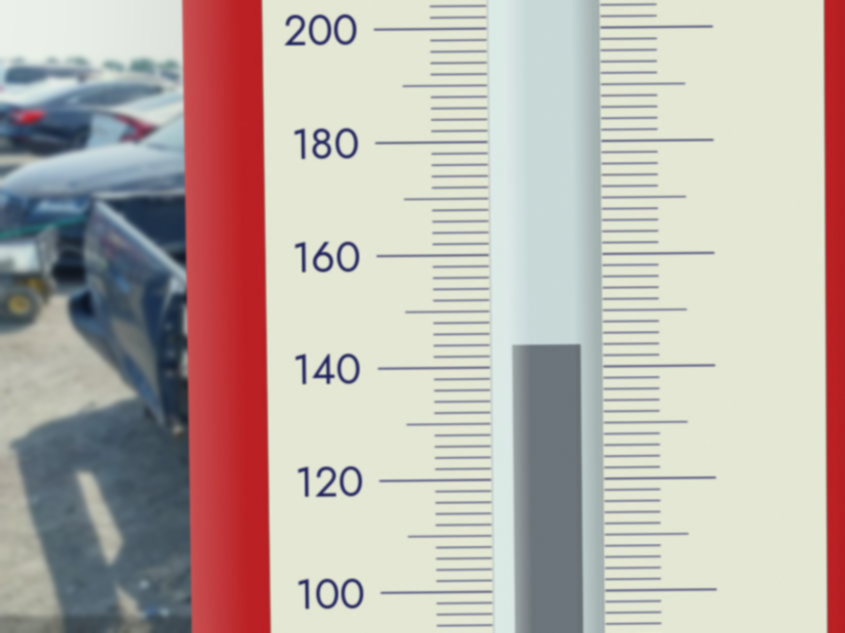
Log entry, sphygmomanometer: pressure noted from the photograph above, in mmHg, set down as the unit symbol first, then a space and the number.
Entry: mmHg 144
